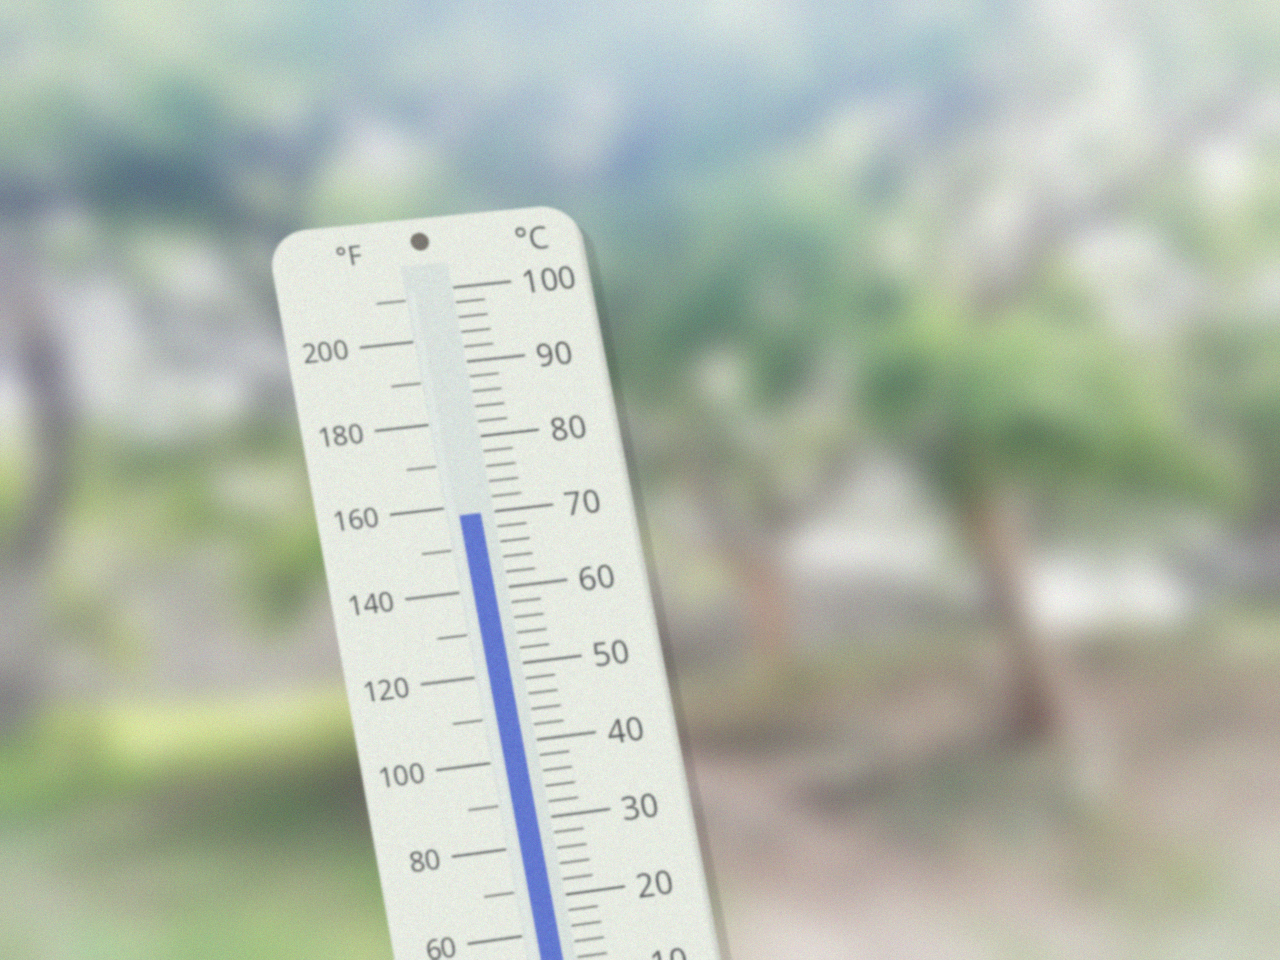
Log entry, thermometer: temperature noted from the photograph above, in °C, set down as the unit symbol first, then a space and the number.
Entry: °C 70
